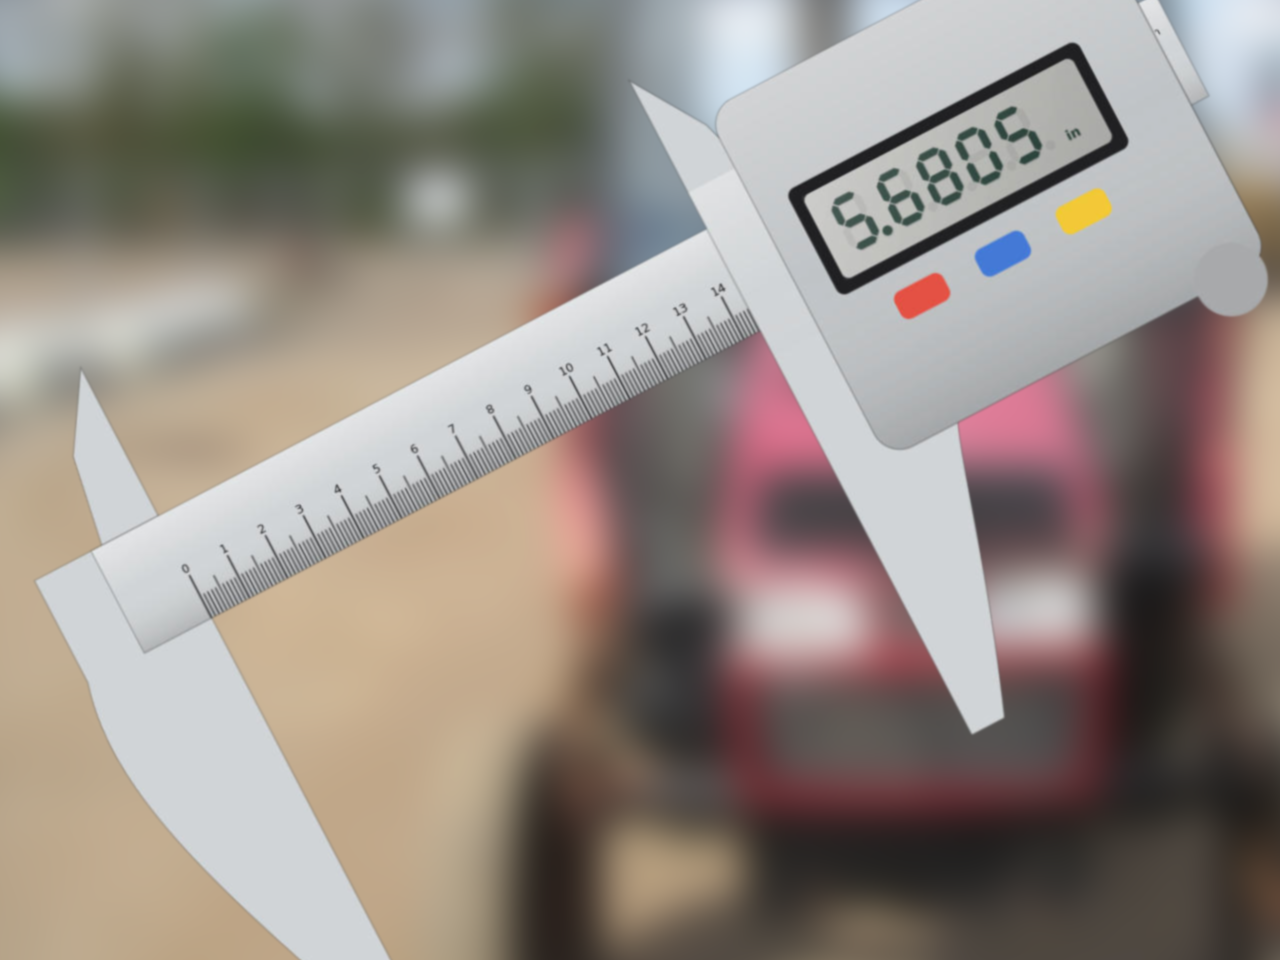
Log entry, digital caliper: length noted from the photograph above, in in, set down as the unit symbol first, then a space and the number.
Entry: in 5.6805
